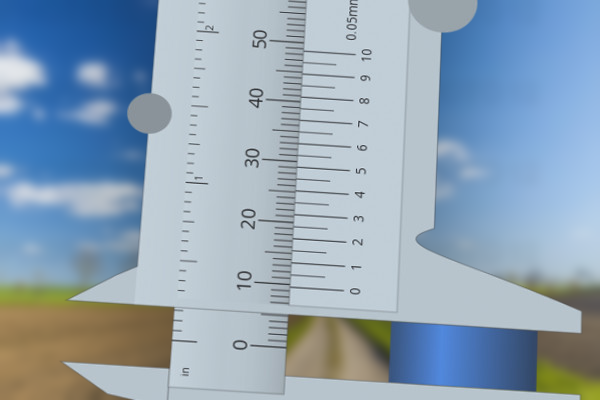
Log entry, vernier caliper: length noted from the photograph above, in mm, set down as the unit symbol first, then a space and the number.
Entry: mm 9.6
